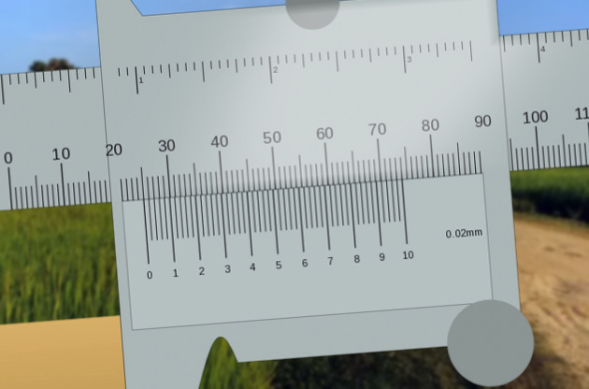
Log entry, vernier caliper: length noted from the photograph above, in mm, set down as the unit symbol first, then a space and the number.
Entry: mm 25.0
